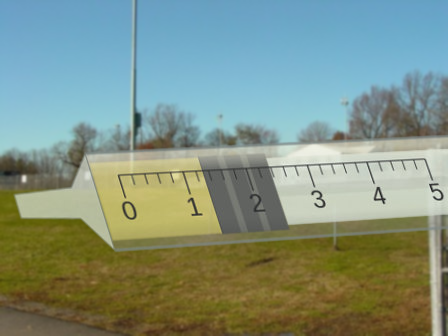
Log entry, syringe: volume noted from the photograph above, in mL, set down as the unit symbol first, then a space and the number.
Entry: mL 1.3
